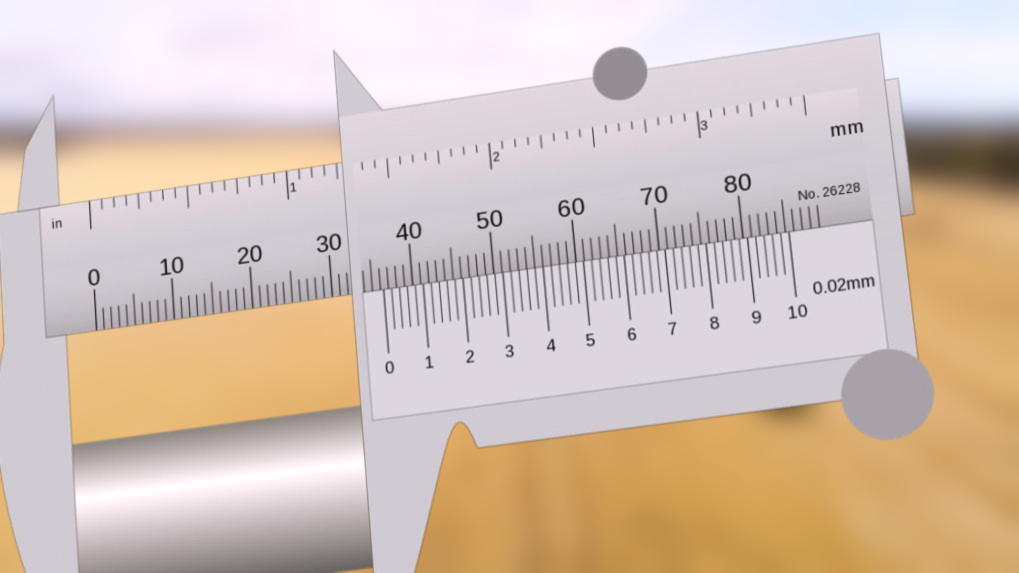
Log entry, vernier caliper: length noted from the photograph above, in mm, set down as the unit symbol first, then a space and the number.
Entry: mm 36.4
